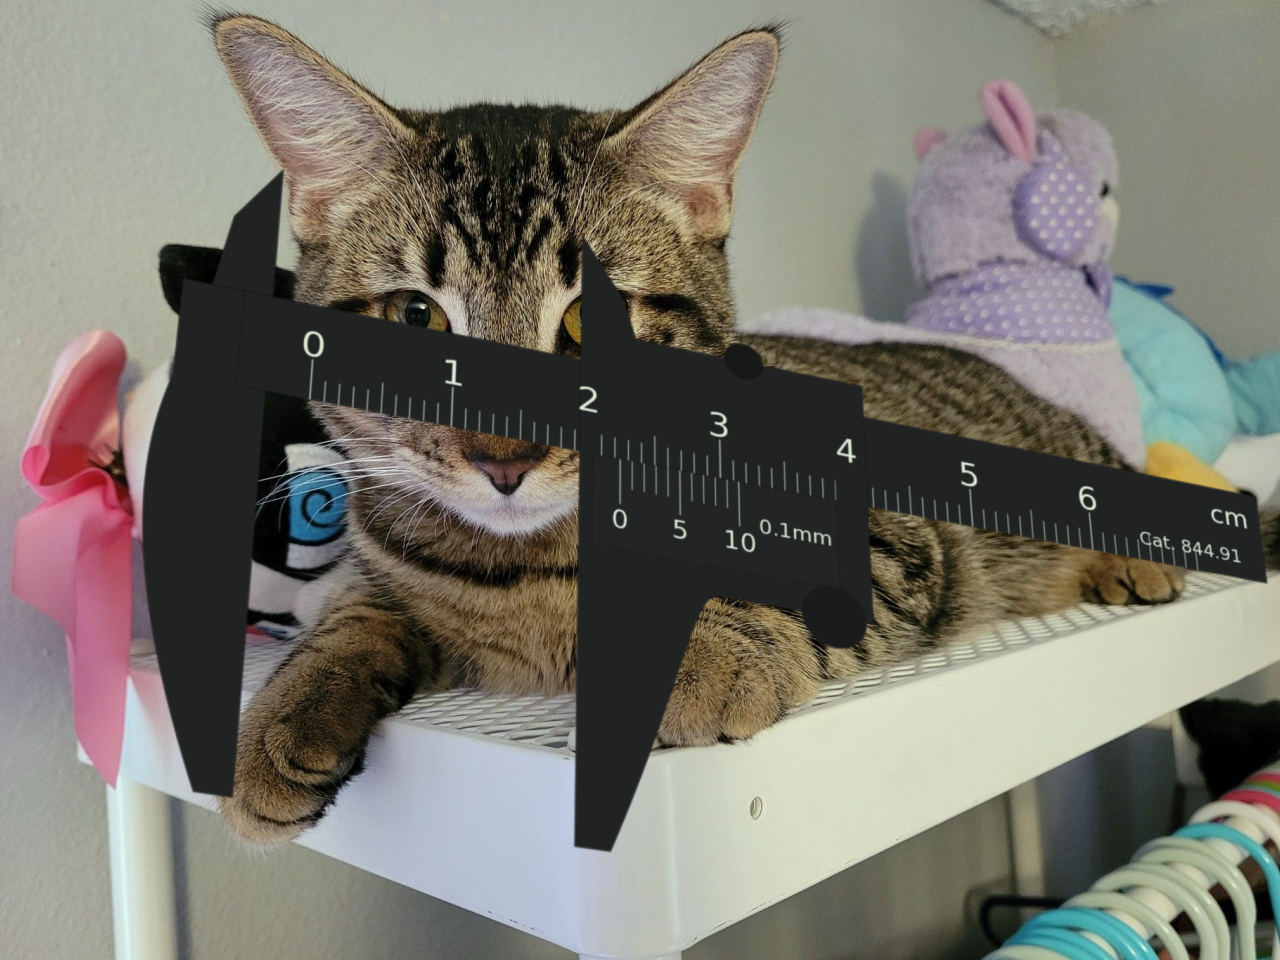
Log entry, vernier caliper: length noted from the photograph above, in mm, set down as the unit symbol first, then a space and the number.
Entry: mm 22.4
